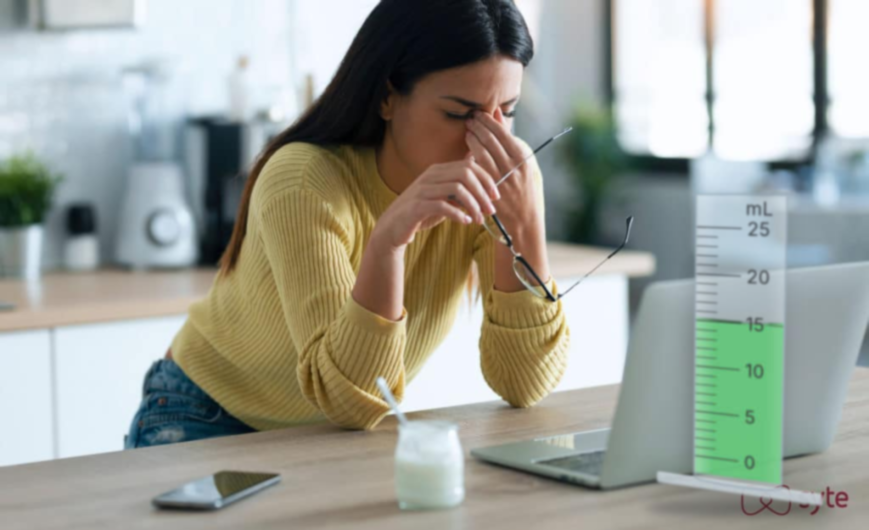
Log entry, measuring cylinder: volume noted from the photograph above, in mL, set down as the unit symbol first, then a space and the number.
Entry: mL 15
